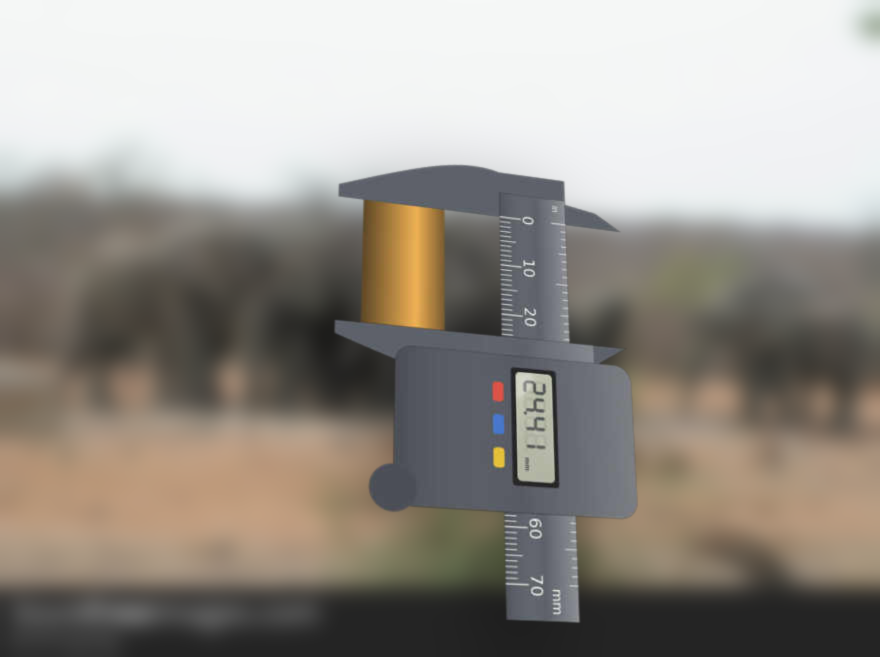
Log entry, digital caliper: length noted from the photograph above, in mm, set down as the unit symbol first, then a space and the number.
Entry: mm 24.41
